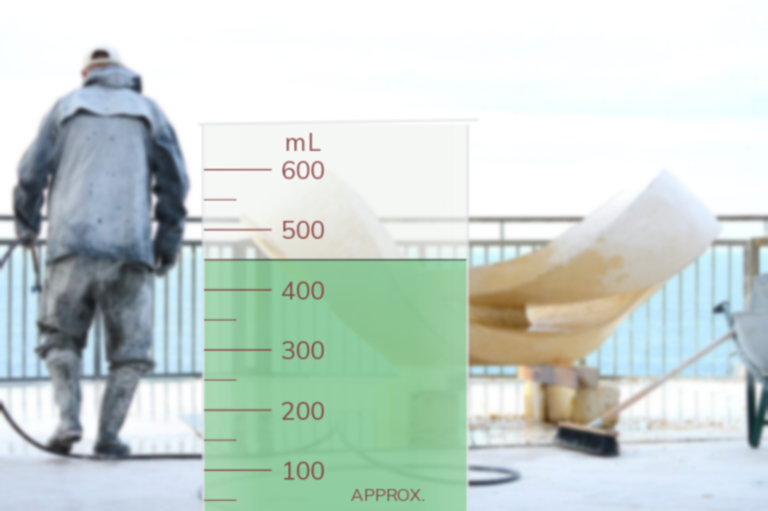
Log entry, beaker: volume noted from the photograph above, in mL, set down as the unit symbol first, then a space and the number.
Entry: mL 450
